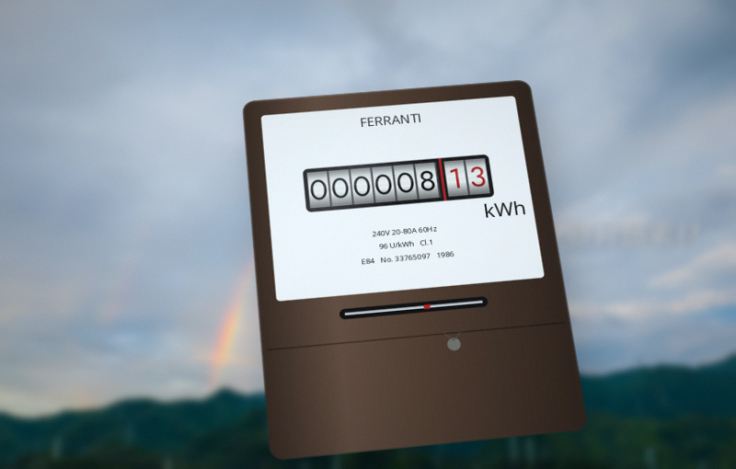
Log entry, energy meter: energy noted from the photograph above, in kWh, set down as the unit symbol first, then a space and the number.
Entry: kWh 8.13
